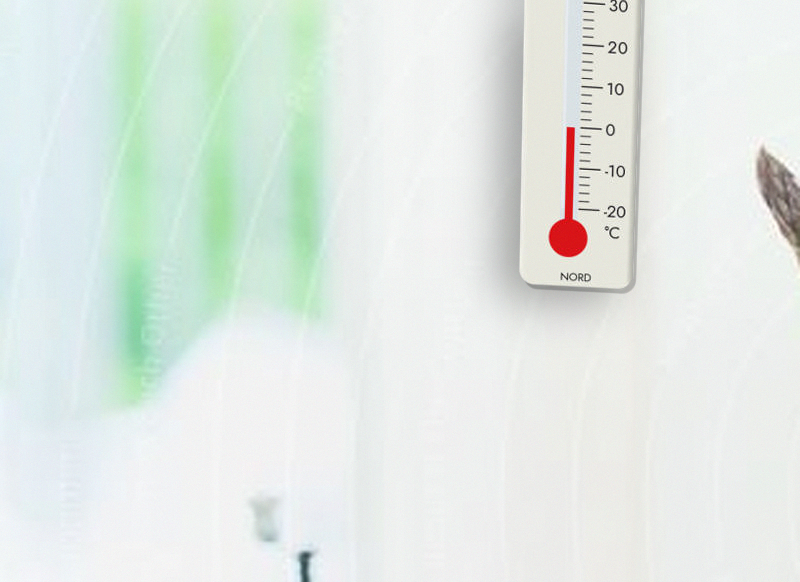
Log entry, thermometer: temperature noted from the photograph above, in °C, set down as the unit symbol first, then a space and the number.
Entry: °C 0
